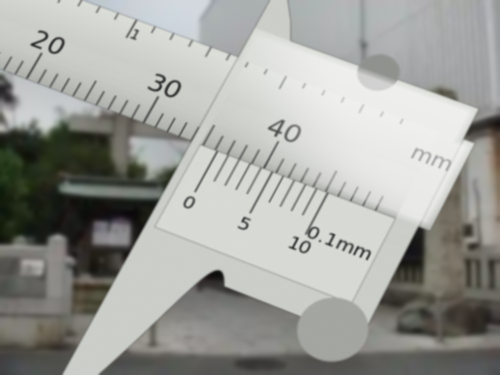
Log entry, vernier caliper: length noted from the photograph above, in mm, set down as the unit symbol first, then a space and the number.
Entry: mm 36.2
